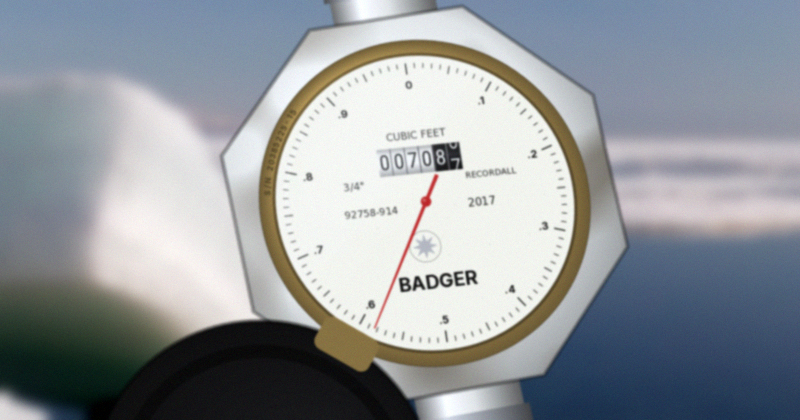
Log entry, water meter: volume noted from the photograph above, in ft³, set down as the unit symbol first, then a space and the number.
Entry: ft³ 7086.58
